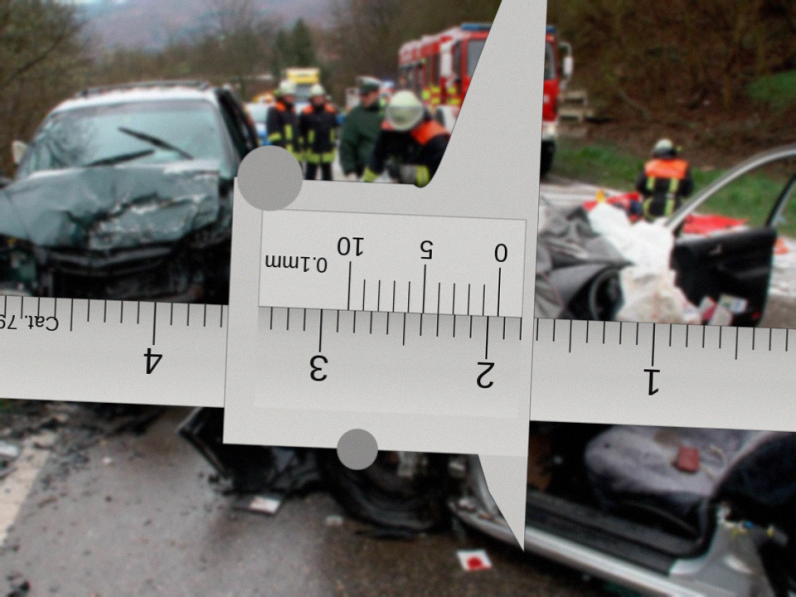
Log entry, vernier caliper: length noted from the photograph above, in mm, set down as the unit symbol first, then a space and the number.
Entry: mm 19.4
